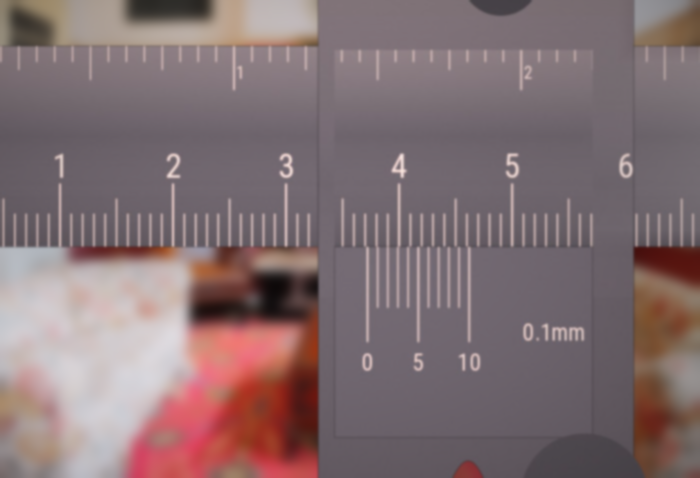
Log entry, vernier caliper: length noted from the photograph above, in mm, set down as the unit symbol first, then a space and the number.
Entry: mm 37.2
